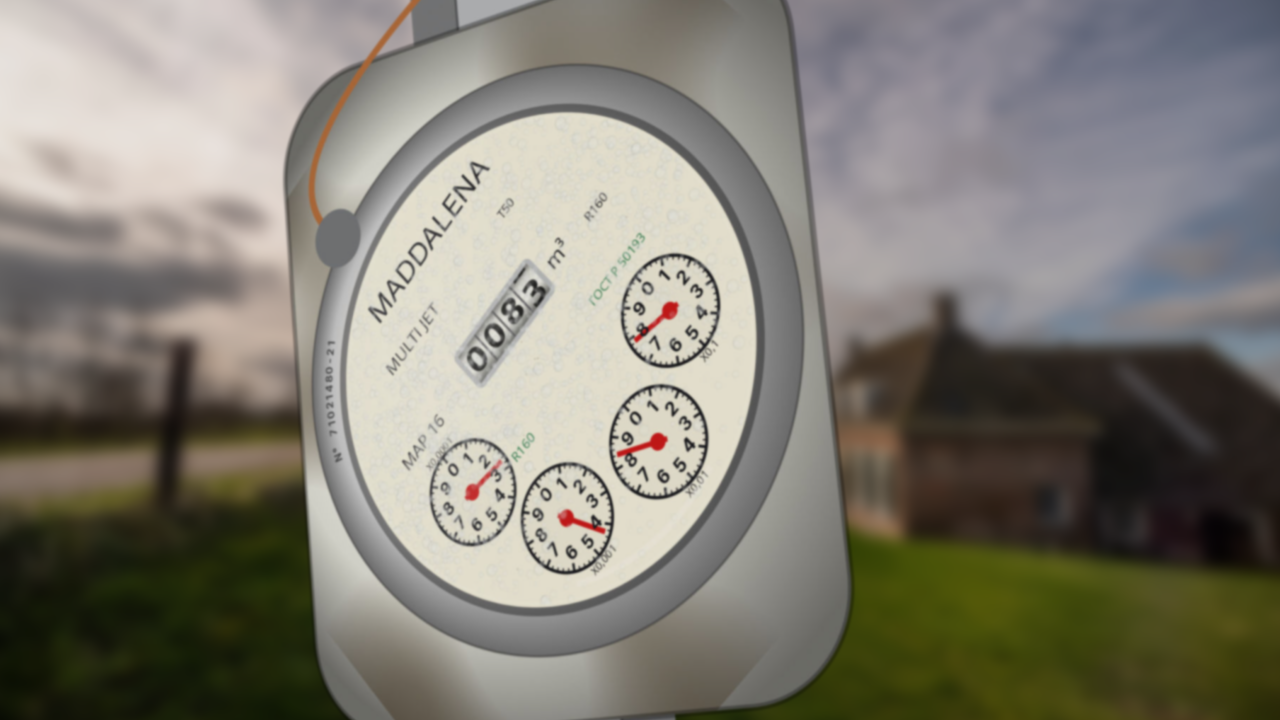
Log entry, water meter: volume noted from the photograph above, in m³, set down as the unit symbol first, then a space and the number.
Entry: m³ 82.7842
